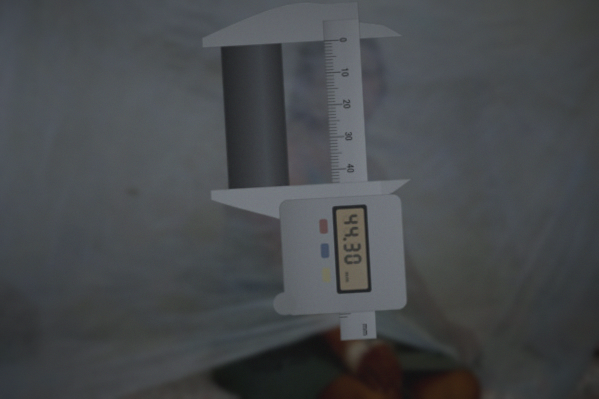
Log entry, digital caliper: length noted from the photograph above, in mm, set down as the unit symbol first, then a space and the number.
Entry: mm 44.30
